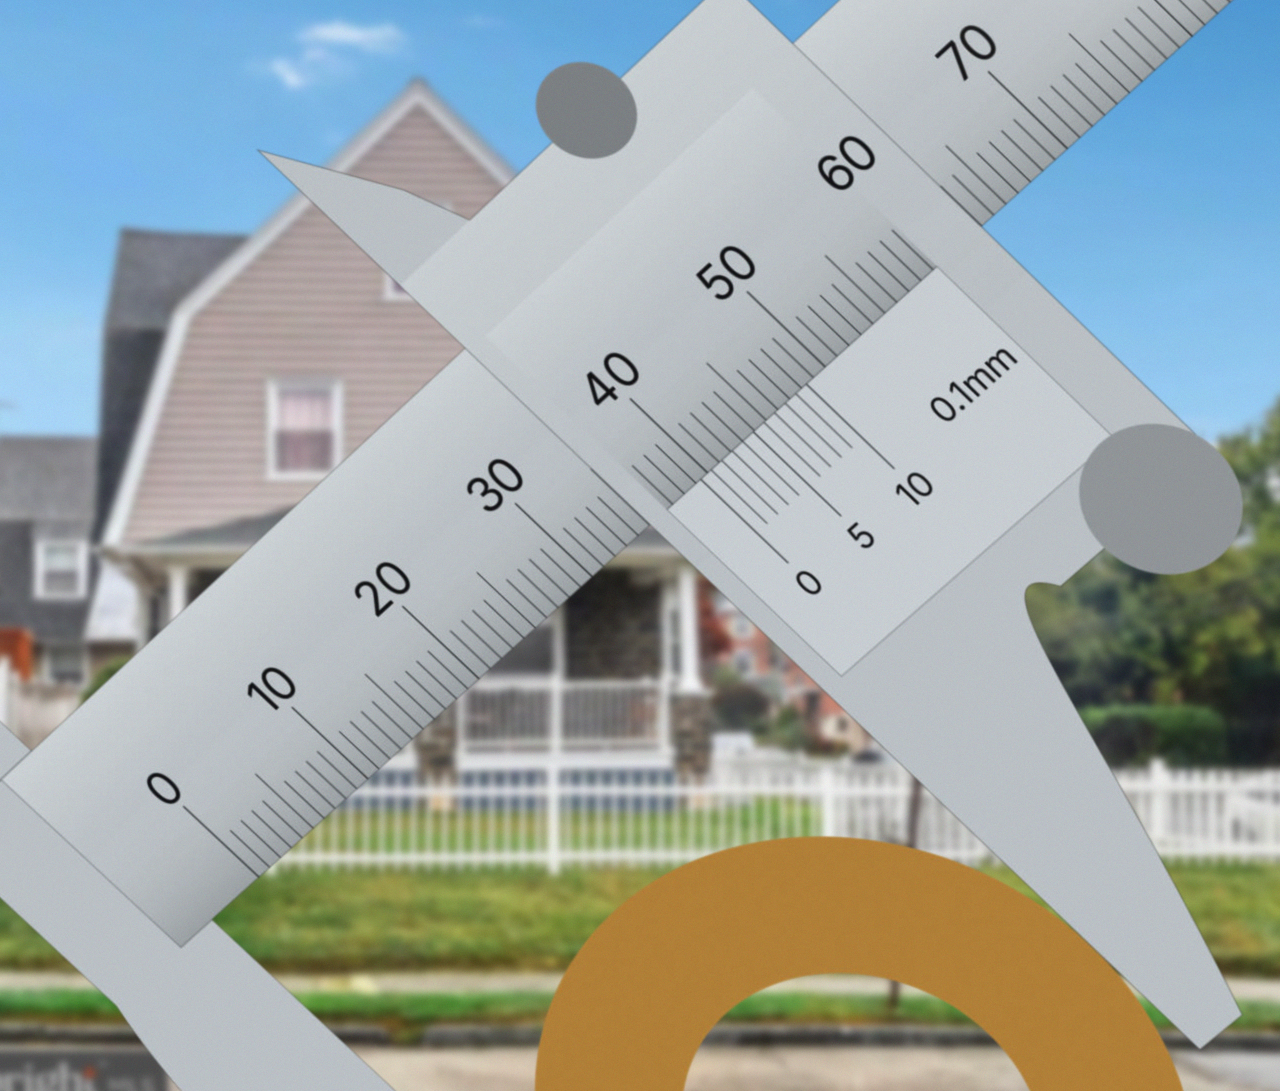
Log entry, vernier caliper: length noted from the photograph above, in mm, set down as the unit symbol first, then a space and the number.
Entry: mm 39.4
